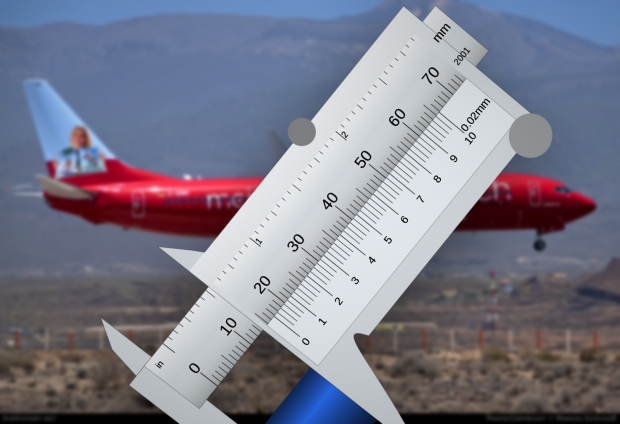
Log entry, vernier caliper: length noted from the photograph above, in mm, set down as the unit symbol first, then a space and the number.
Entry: mm 16.8
